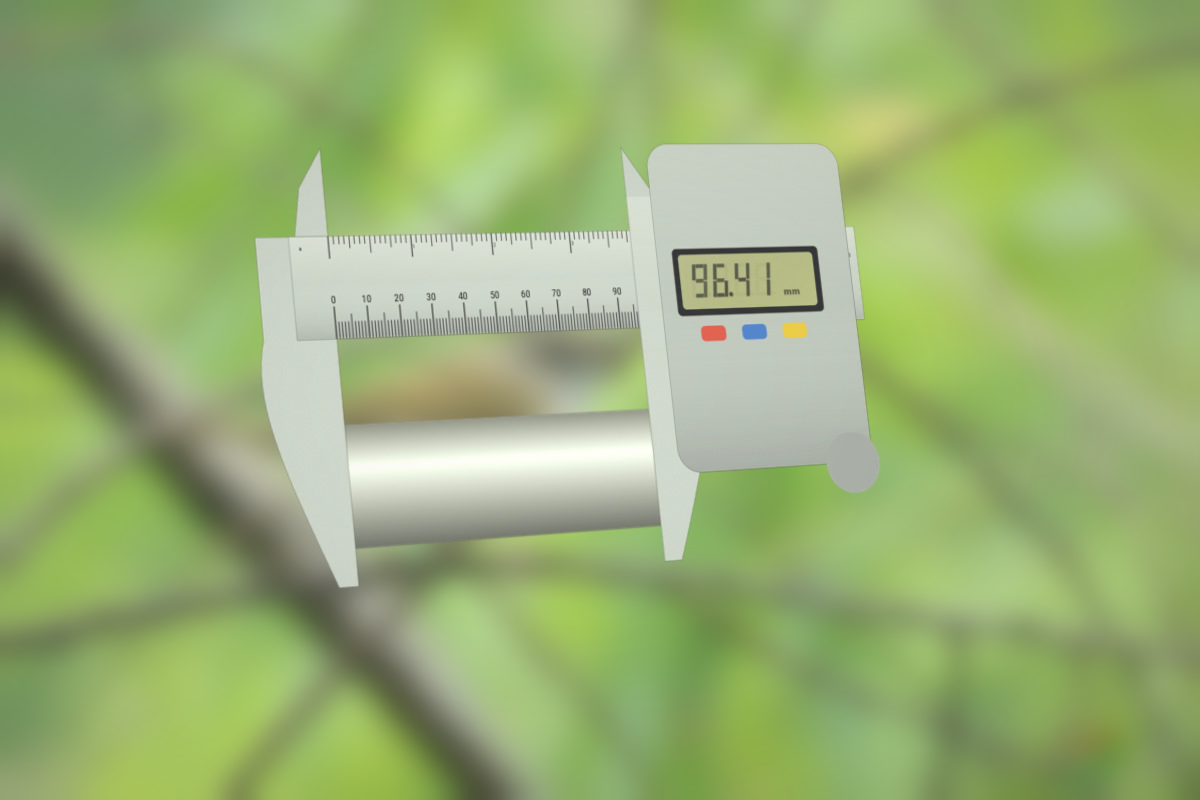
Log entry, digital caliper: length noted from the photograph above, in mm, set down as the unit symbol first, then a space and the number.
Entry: mm 96.41
